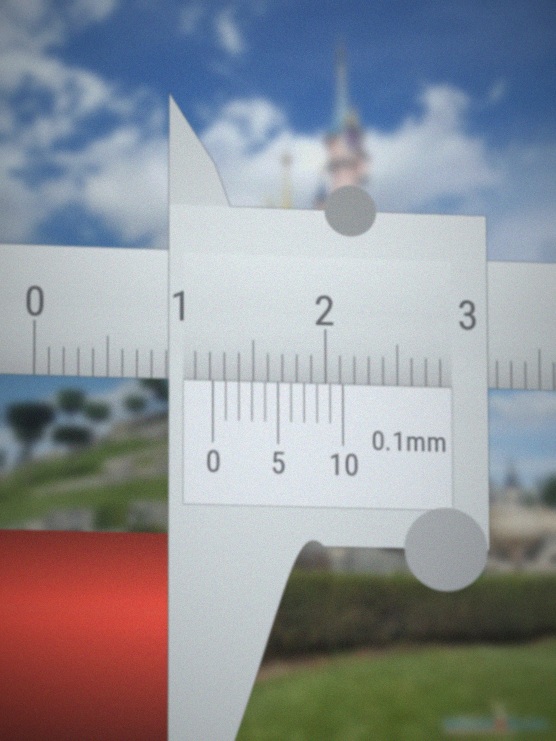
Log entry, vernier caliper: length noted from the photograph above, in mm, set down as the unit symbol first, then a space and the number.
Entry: mm 12.2
